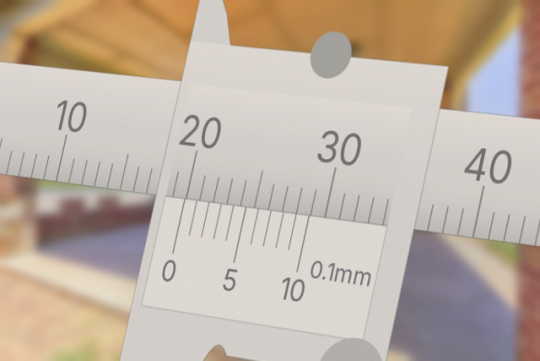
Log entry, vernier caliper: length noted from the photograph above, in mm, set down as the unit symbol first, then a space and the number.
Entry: mm 19.9
